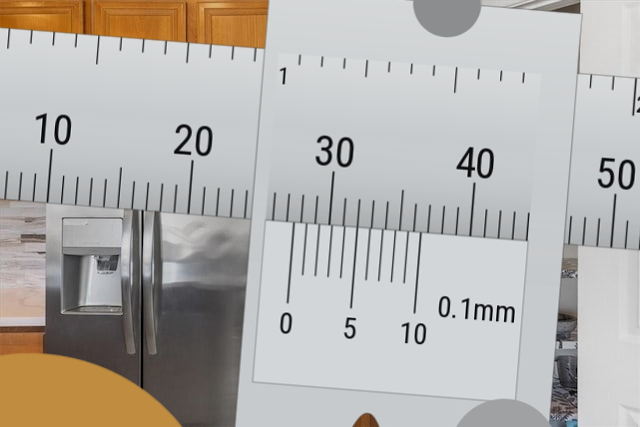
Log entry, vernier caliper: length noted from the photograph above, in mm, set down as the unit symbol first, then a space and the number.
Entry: mm 27.5
